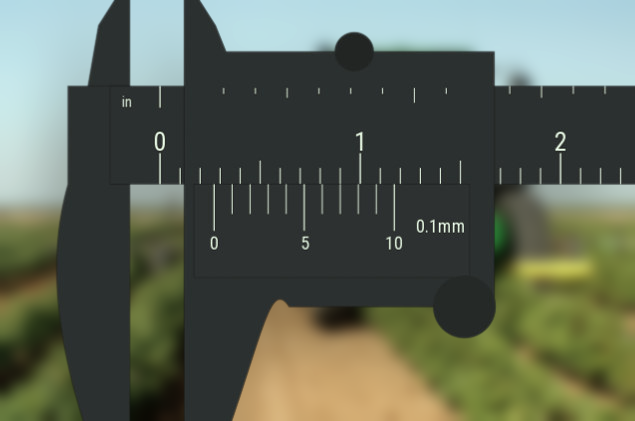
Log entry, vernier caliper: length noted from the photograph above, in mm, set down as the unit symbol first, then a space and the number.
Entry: mm 2.7
